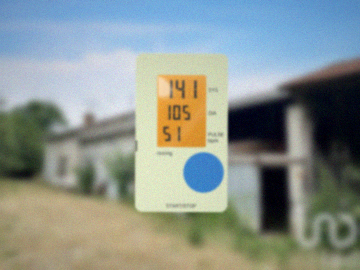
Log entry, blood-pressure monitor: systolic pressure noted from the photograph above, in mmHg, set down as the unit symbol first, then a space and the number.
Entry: mmHg 141
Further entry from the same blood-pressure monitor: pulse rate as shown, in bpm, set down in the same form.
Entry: bpm 51
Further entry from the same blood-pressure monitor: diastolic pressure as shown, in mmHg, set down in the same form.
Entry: mmHg 105
